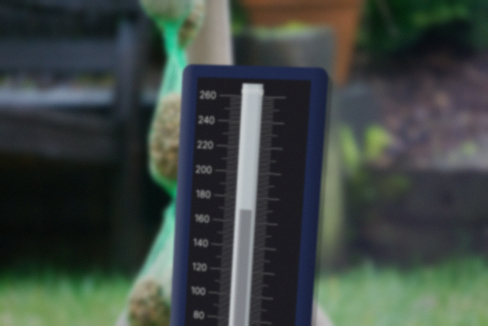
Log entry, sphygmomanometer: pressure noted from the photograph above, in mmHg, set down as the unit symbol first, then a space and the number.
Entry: mmHg 170
